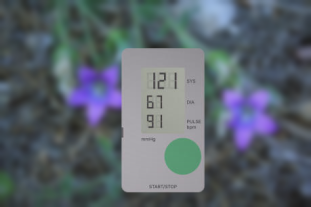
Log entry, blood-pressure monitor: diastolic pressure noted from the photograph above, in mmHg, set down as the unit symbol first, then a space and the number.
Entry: mmHg 67
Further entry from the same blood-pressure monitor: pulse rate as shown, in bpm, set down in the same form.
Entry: bpm 91
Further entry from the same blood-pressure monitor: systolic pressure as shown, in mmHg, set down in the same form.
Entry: mmHg 121
